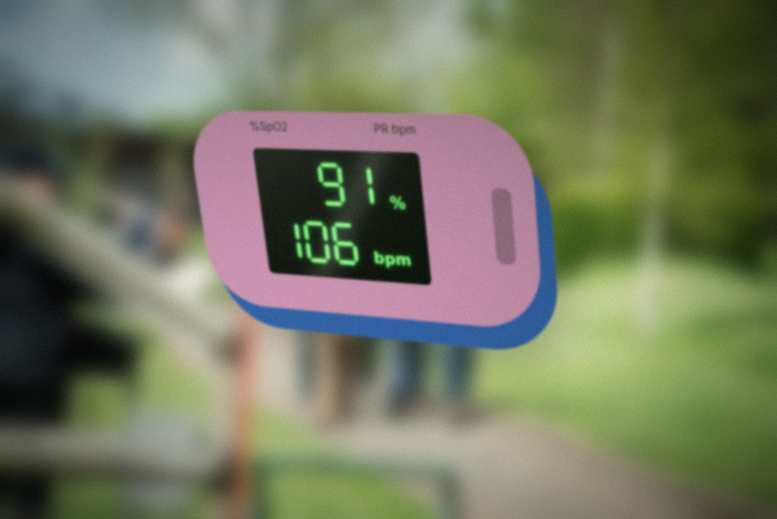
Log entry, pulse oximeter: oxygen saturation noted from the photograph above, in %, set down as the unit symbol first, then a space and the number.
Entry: % 91
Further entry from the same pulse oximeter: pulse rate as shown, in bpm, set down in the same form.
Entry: bpm 106
